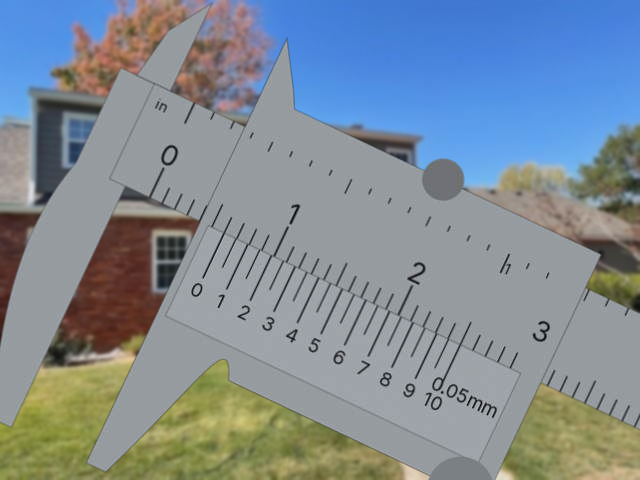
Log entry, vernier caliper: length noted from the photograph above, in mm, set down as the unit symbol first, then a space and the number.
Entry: mm 6.0
